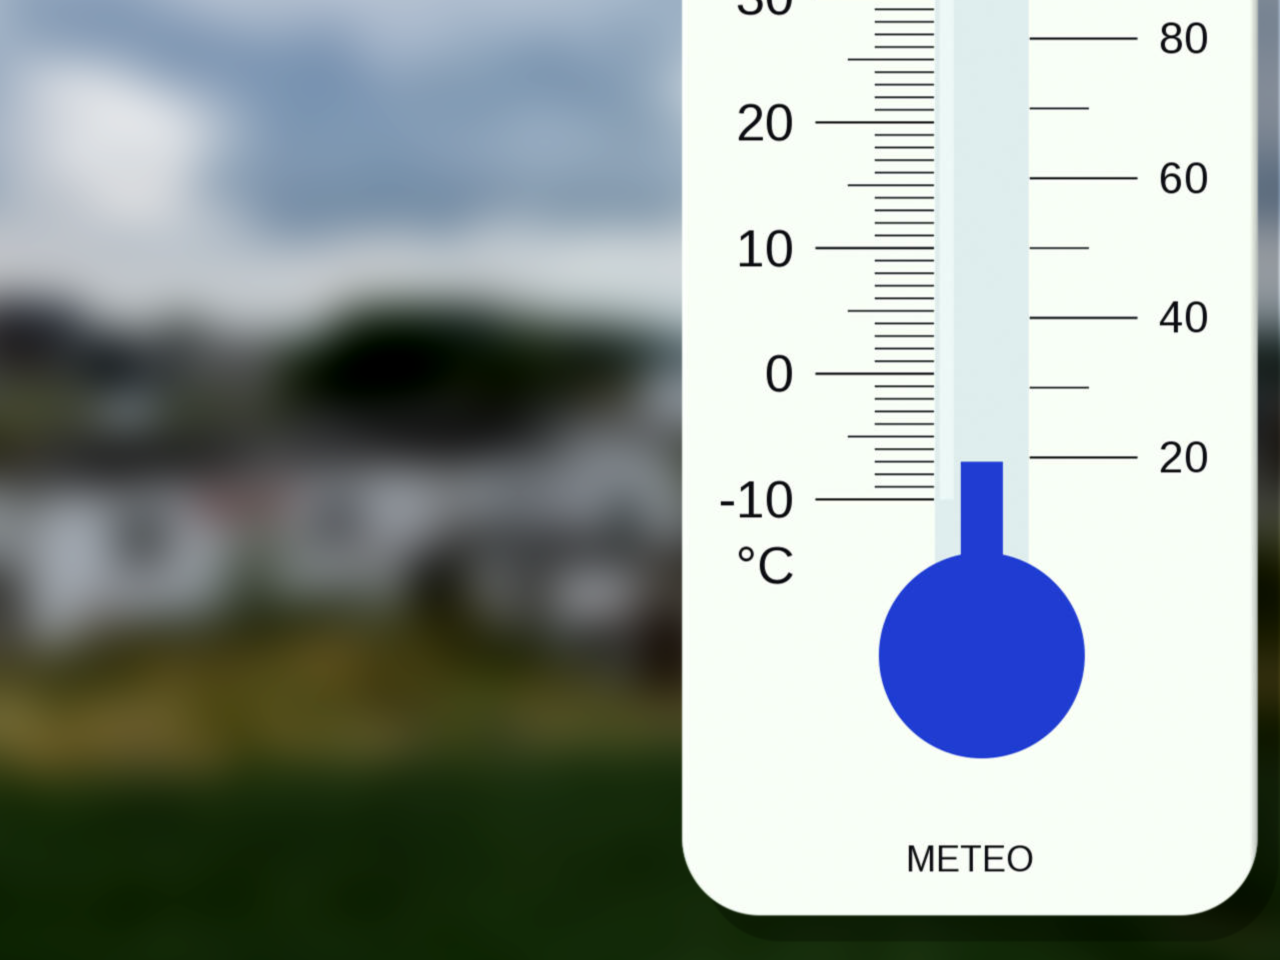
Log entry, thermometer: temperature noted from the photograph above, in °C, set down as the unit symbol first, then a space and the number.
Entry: °C -7
